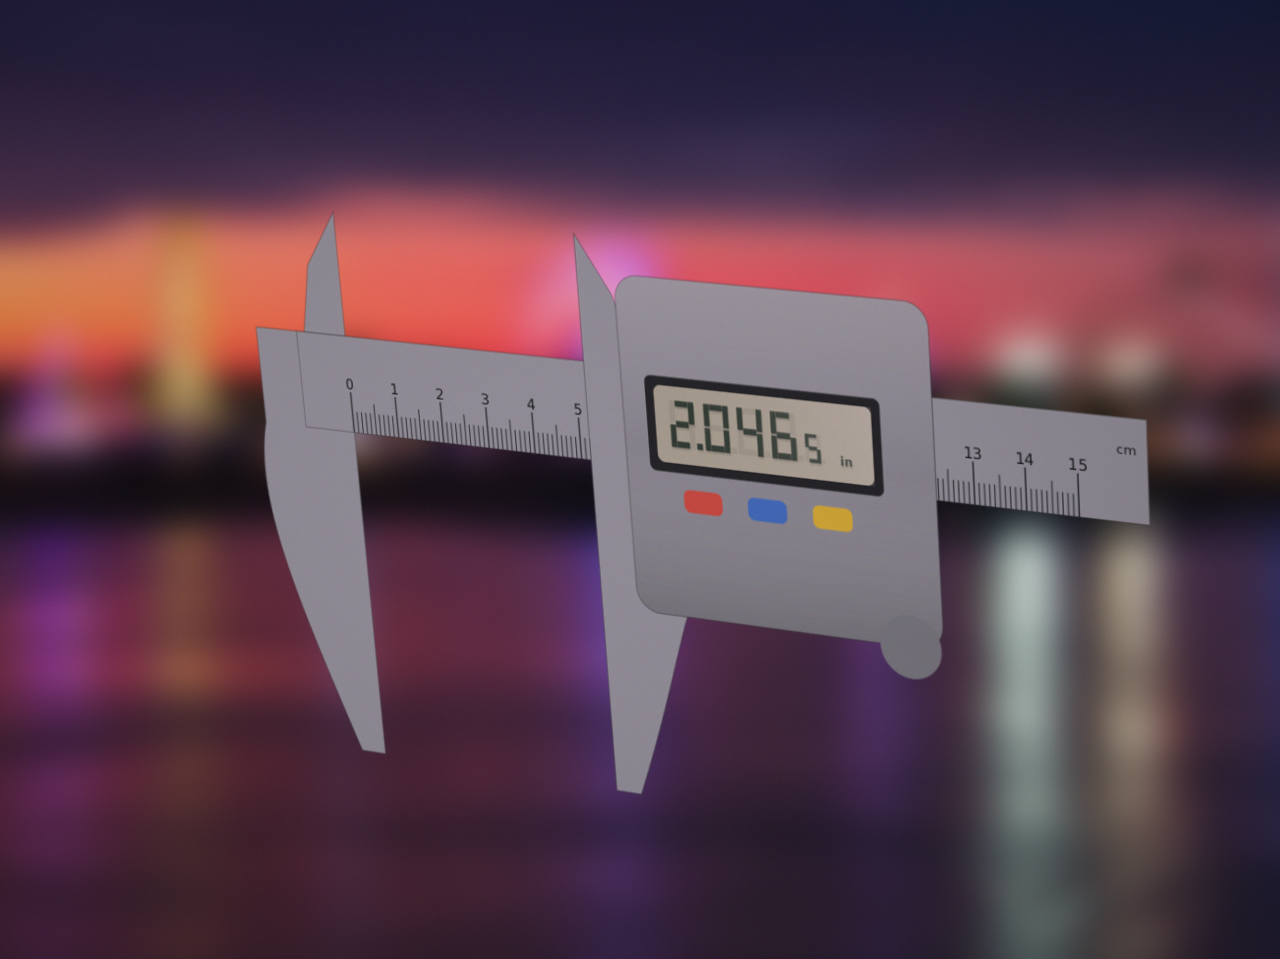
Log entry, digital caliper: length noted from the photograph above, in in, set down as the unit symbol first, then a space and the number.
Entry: in 2.0465
